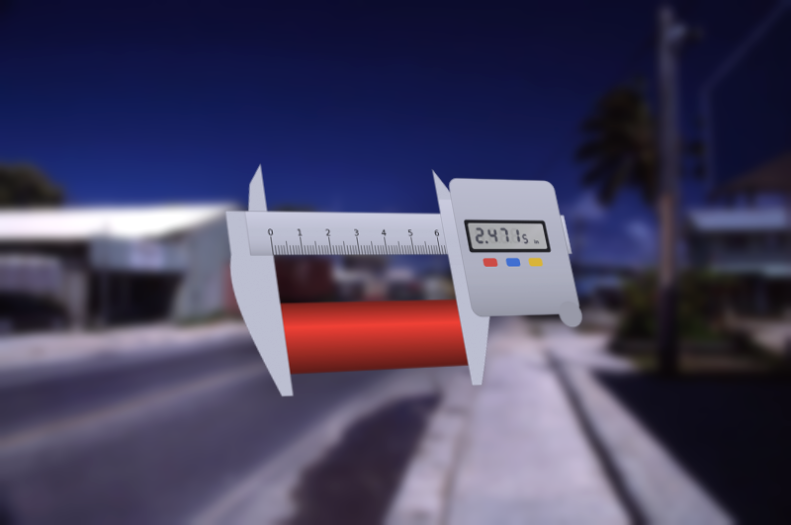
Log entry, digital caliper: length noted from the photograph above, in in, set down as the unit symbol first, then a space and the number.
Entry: in 2.4715
